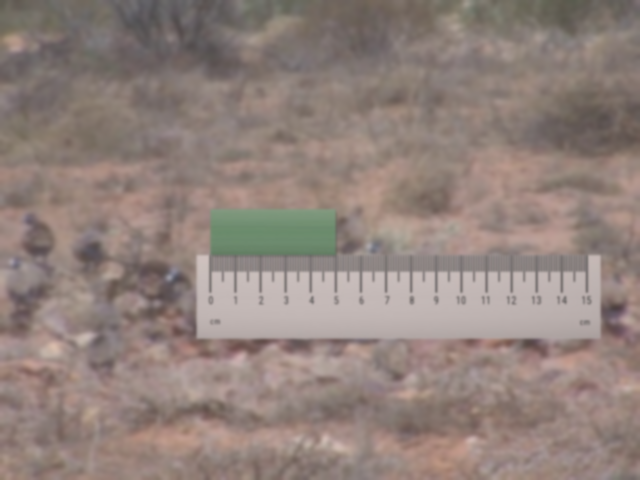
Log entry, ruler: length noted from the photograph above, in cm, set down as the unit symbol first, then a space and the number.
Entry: cm 5
